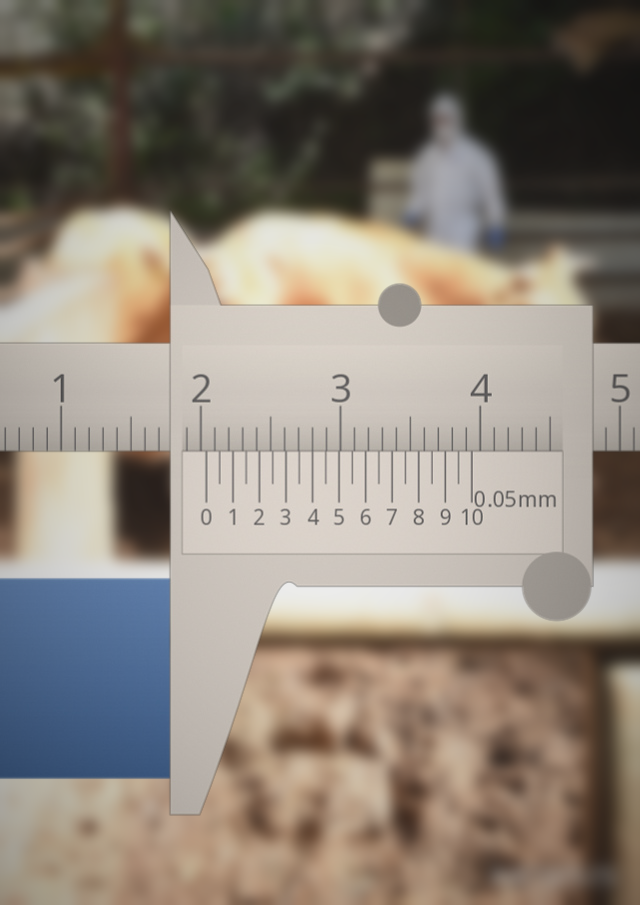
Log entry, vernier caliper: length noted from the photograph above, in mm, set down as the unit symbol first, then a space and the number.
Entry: mm 20.4
